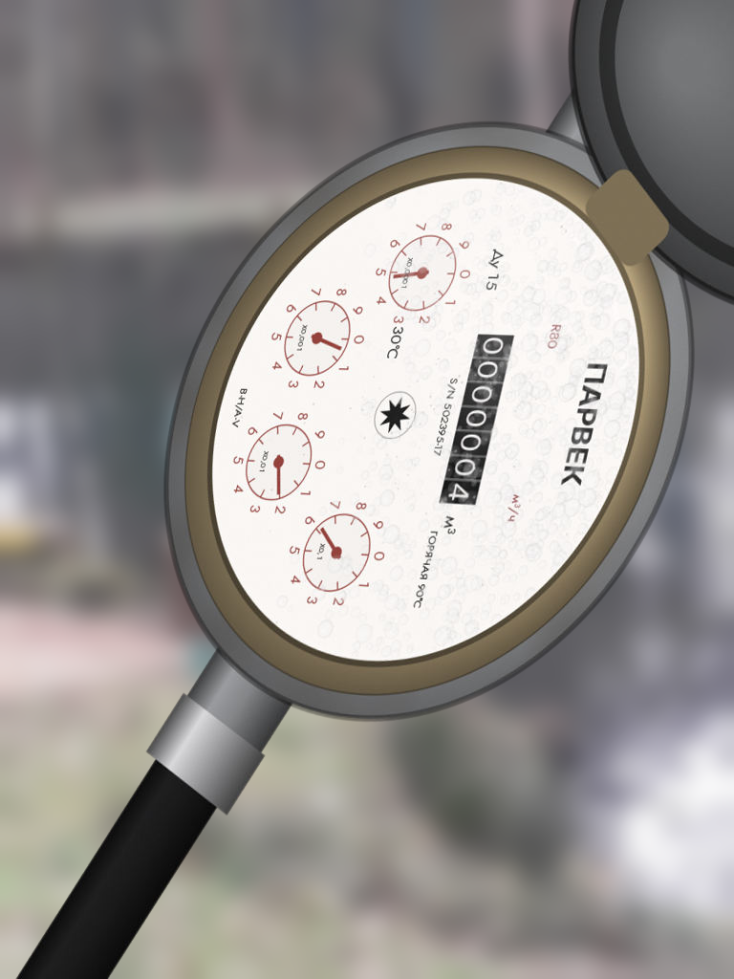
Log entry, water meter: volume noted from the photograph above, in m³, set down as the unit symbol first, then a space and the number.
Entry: m³ 4.6204
